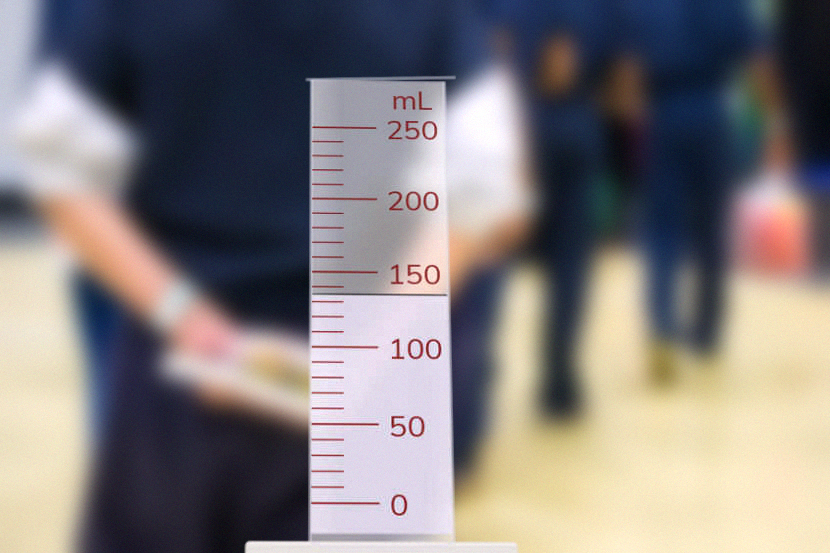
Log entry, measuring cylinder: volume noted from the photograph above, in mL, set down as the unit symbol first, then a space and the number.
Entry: mL 135
